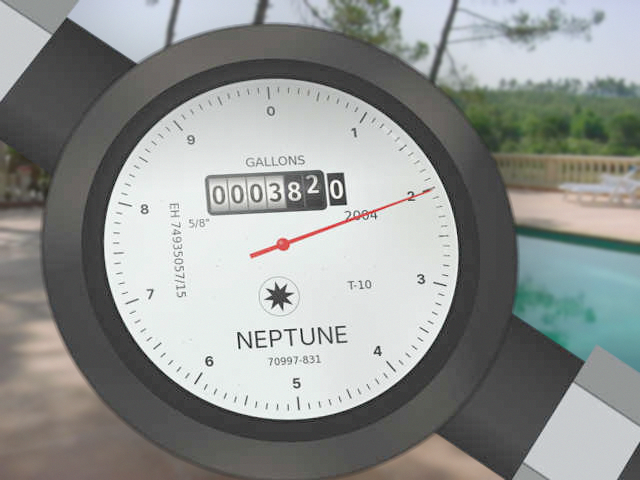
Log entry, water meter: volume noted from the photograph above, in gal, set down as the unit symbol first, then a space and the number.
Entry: gal 3822.0
